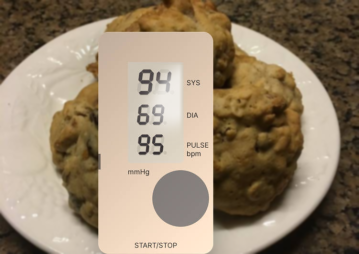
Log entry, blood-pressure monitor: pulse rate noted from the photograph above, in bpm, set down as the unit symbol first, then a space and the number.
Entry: bpm 95
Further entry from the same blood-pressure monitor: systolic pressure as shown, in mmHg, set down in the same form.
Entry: mmHg 94
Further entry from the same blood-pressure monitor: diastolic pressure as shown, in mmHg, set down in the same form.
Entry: mmHg 69
